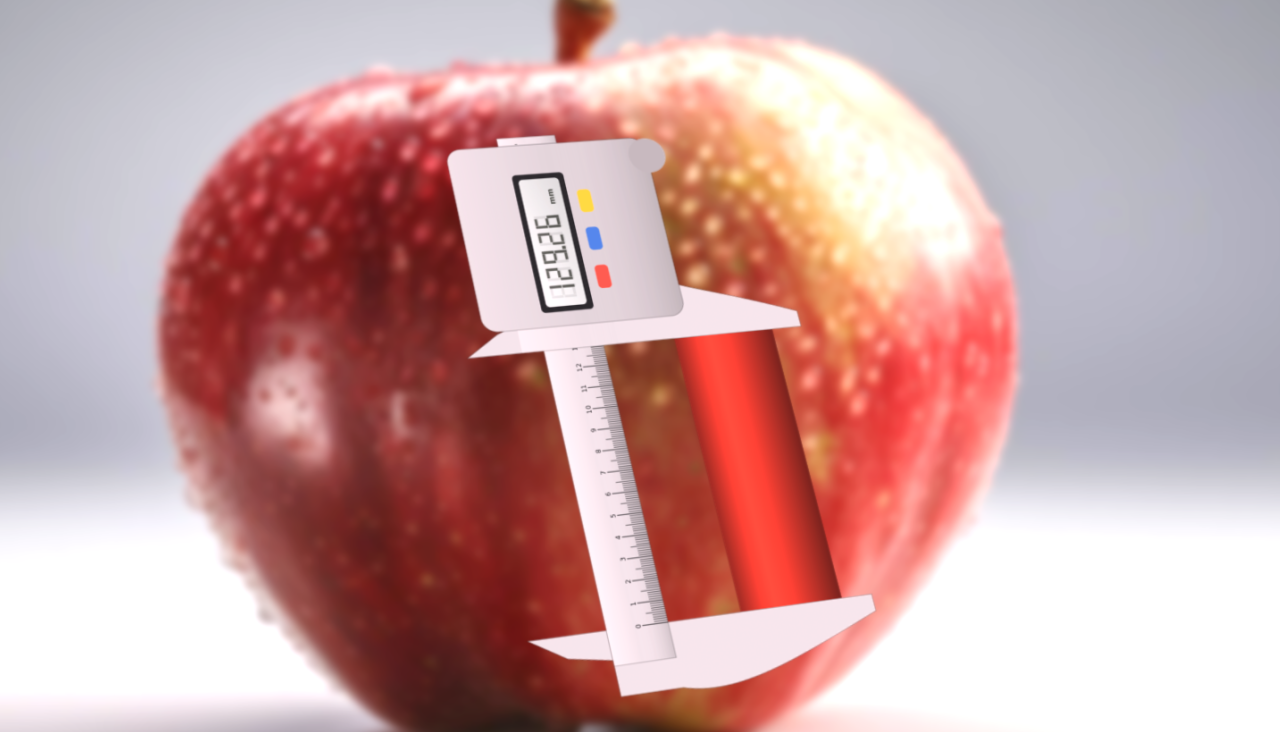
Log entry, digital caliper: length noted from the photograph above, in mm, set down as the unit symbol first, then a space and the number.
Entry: mm 129.26
